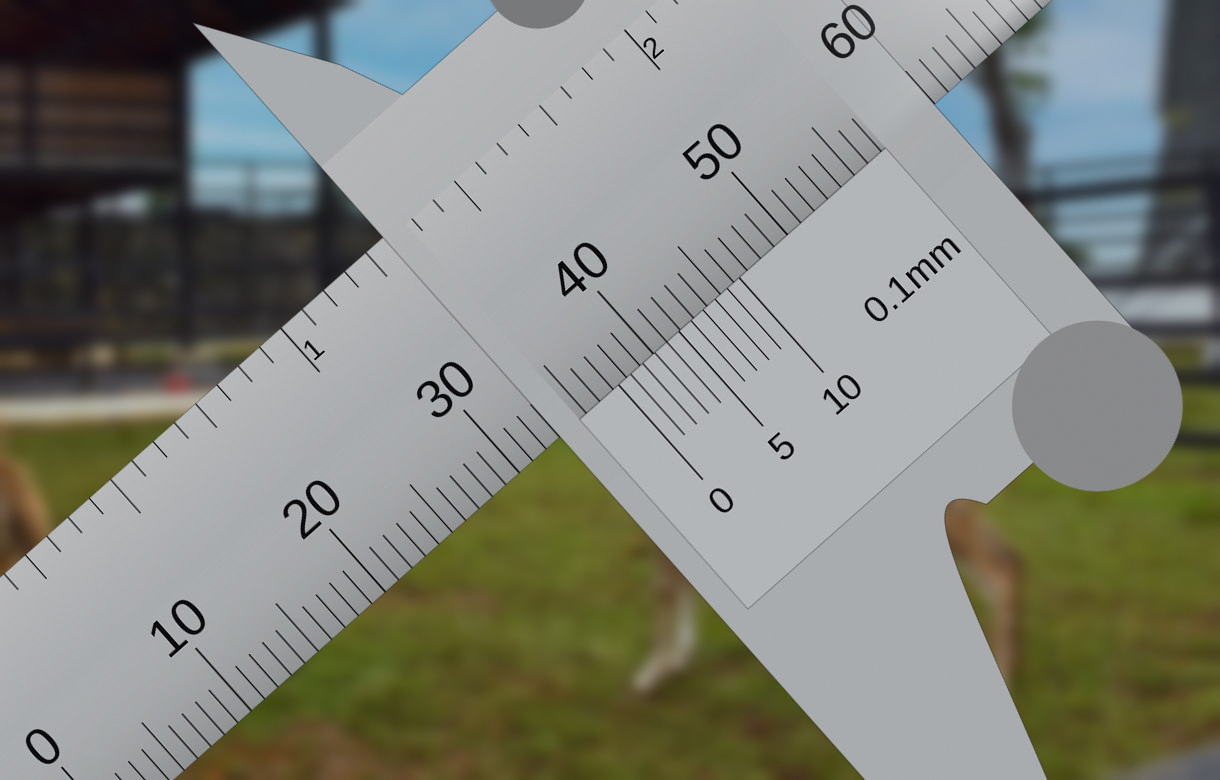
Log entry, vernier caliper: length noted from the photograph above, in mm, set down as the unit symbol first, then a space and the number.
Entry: mm 37.4
